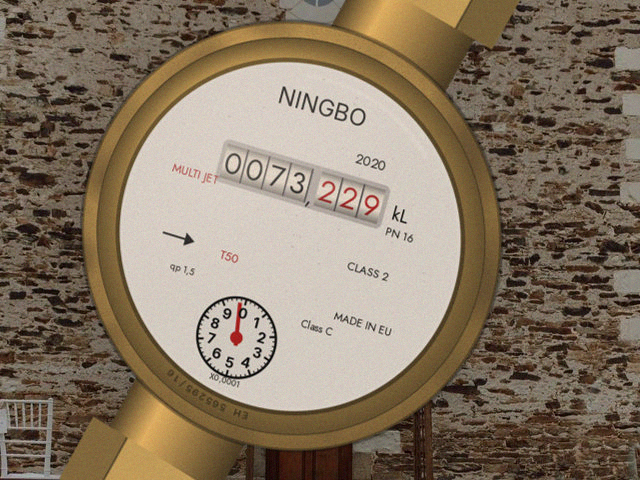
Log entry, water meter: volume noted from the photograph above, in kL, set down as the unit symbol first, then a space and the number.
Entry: kL 73.2289
